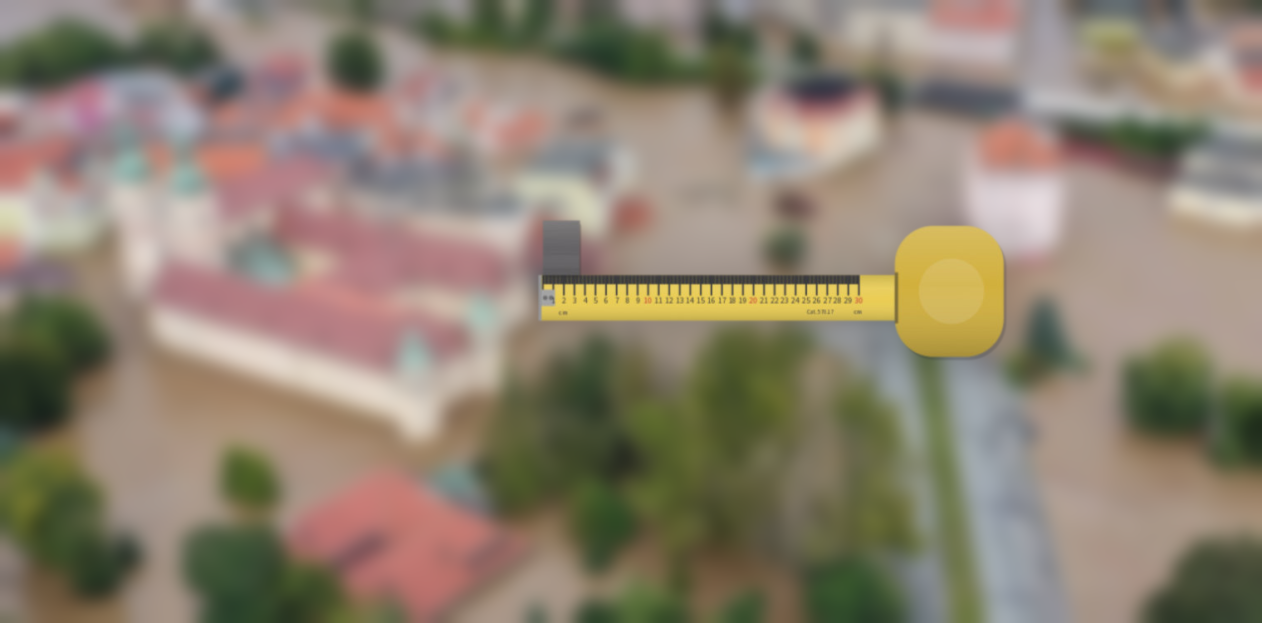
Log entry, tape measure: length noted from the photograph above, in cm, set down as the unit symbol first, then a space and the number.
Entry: cm 3.5
